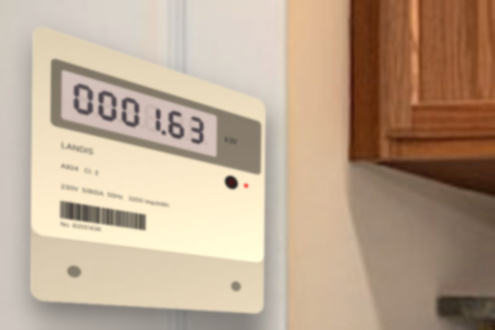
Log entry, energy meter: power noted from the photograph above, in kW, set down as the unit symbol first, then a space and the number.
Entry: kW 1.63
